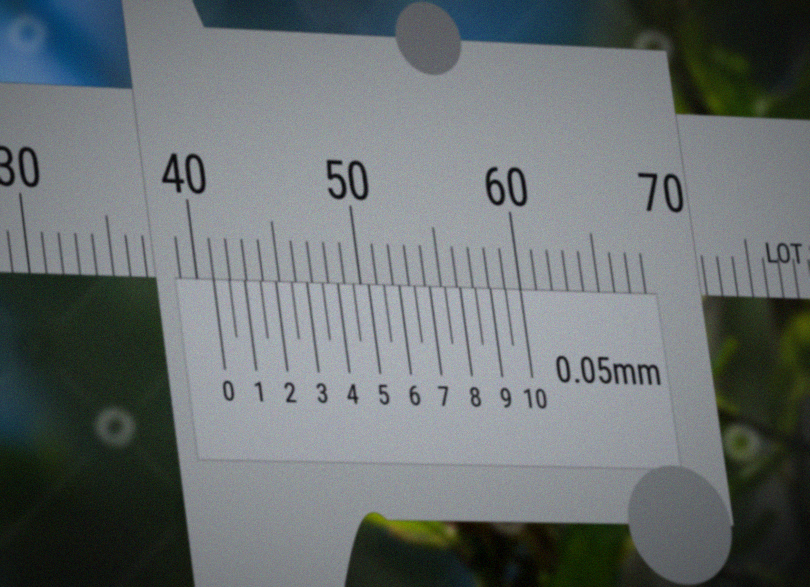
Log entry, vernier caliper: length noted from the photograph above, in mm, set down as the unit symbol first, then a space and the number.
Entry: mm 41.0
